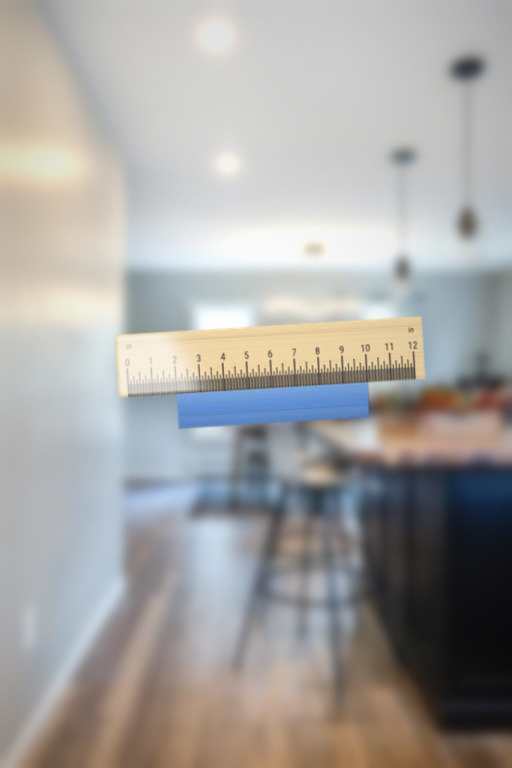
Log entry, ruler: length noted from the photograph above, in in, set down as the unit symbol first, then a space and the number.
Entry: in 8
